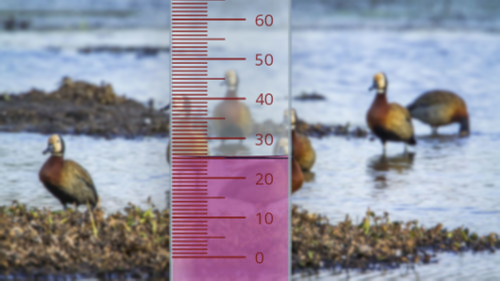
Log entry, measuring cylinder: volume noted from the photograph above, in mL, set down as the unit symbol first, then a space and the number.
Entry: mL 25
